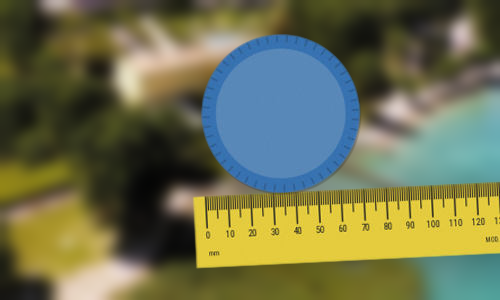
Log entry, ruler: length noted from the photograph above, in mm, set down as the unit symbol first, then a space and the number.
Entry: mm 70
